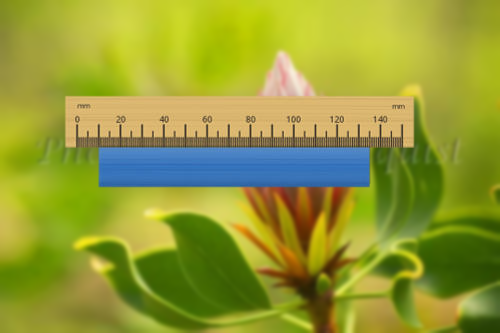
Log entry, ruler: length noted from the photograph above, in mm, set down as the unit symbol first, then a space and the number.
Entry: mm 125
